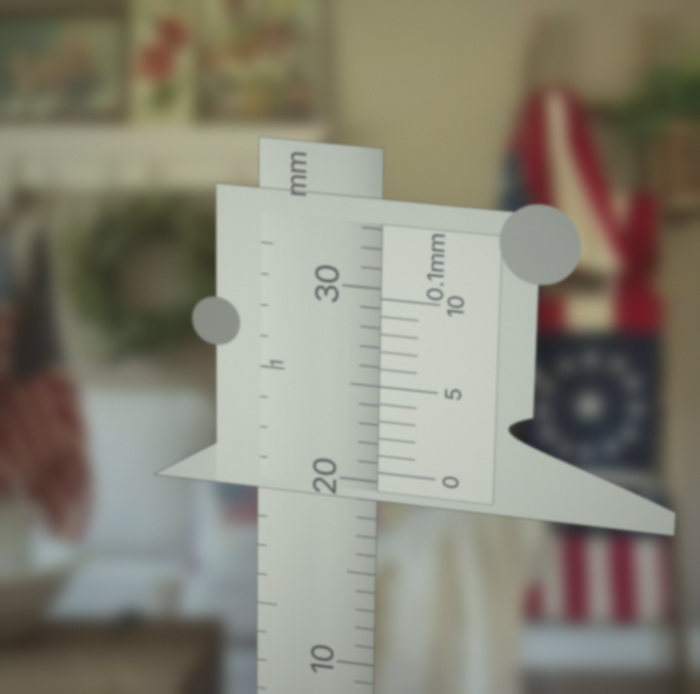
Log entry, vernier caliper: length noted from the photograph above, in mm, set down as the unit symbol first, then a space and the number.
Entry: mm 20.5
